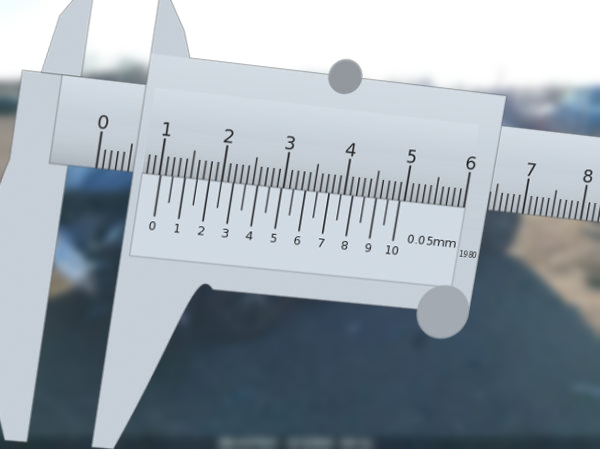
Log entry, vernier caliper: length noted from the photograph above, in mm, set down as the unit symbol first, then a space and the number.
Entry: mm 10.2
